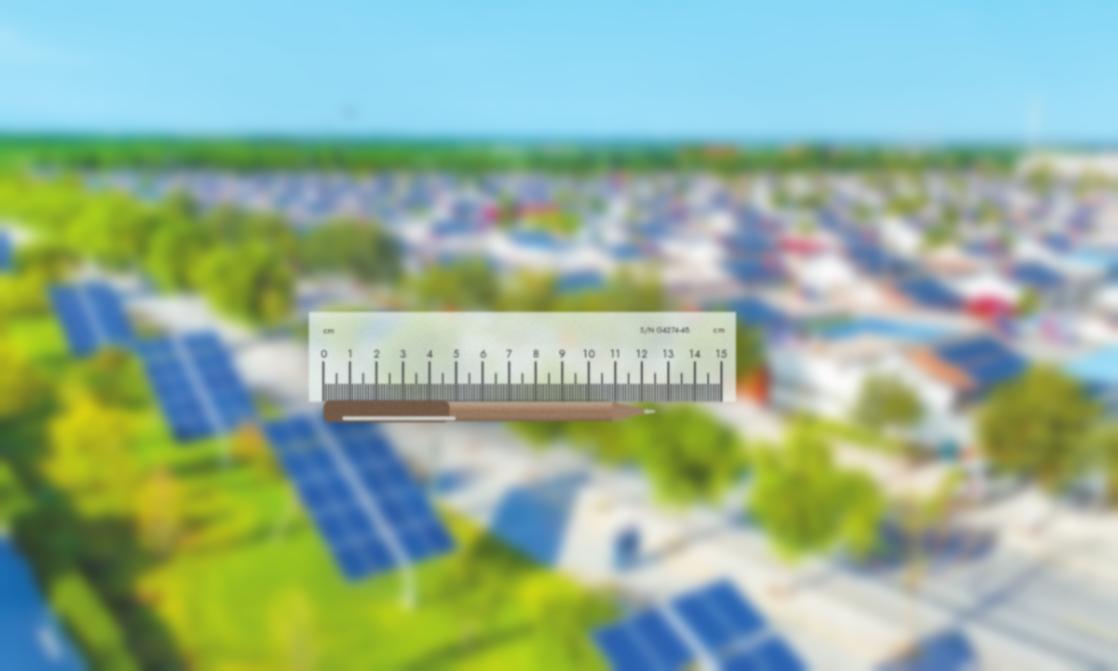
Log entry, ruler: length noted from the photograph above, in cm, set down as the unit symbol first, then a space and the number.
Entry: cm 12.5
